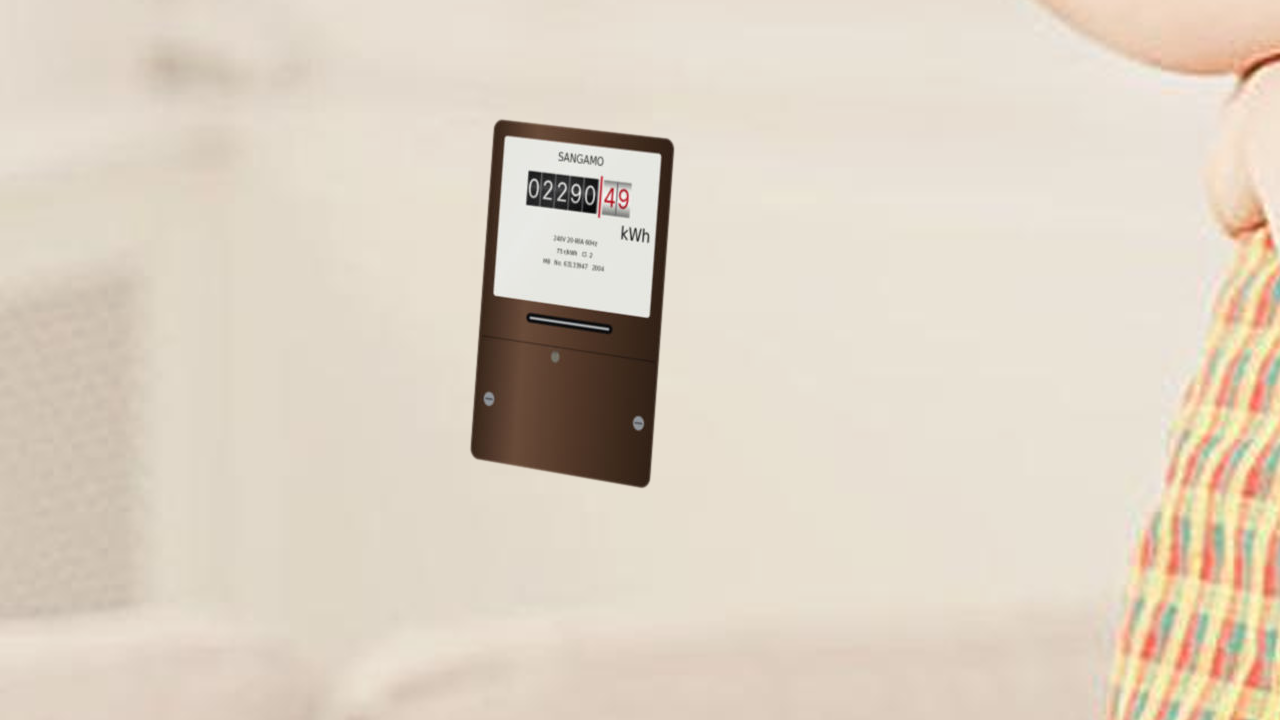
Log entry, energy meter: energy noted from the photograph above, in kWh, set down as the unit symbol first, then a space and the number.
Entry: kWh 2290.49
